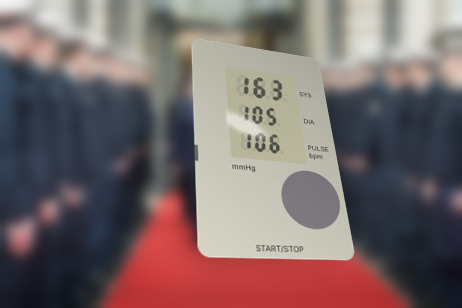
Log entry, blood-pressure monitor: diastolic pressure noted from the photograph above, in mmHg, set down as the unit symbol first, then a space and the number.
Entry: mmHg 105
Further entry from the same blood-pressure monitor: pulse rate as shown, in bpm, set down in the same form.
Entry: bpm 106
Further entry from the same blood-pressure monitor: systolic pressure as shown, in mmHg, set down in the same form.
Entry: mmHg 163
